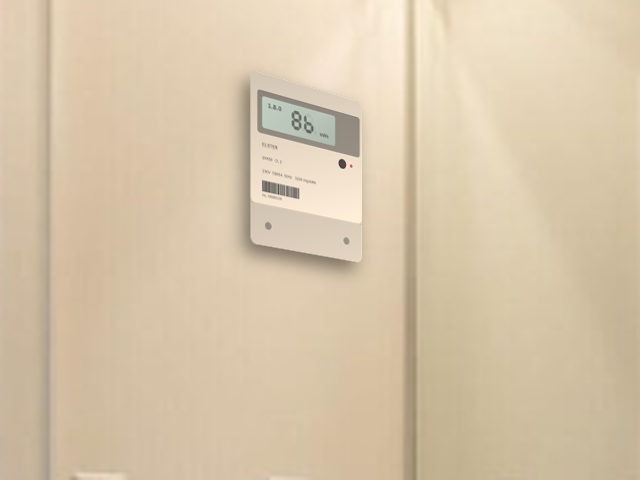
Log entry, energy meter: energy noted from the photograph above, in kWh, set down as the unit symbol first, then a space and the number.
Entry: kWh 86
